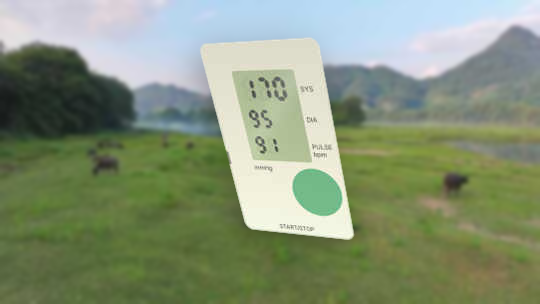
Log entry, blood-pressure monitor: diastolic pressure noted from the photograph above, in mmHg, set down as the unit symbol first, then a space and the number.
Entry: mmHg 95
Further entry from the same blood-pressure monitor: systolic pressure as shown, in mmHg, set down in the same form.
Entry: mmHg 170
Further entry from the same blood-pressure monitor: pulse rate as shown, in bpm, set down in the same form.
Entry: bpm 91
